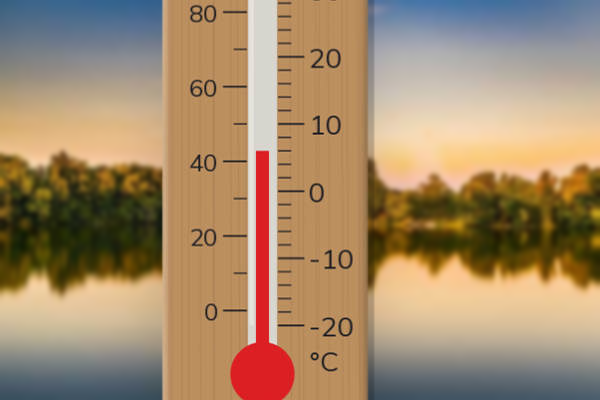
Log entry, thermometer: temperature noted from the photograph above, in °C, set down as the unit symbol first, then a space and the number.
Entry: °C 6
